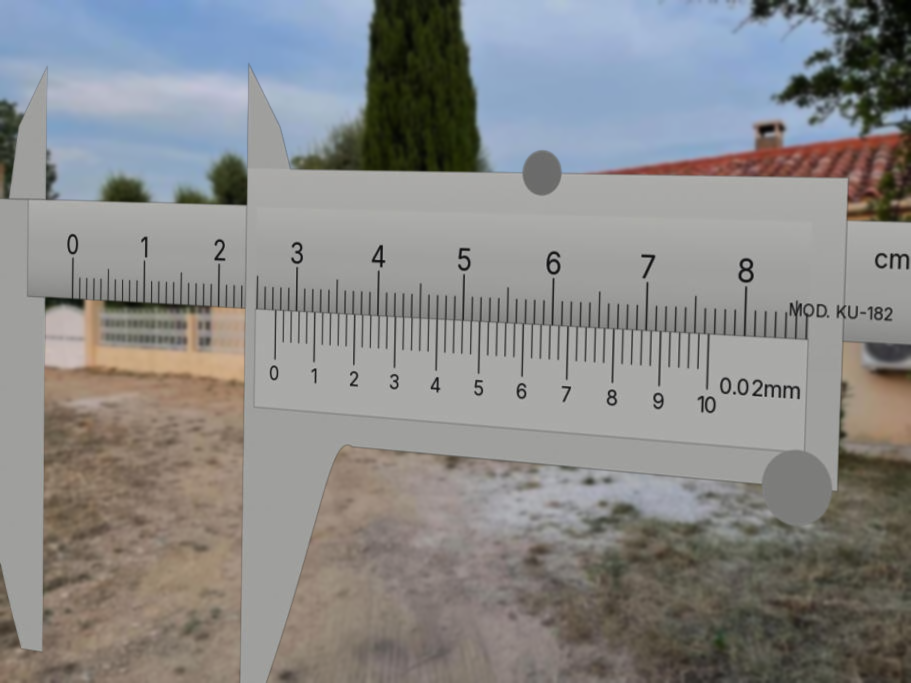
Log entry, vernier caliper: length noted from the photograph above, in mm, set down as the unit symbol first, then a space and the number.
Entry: mm 27.4
